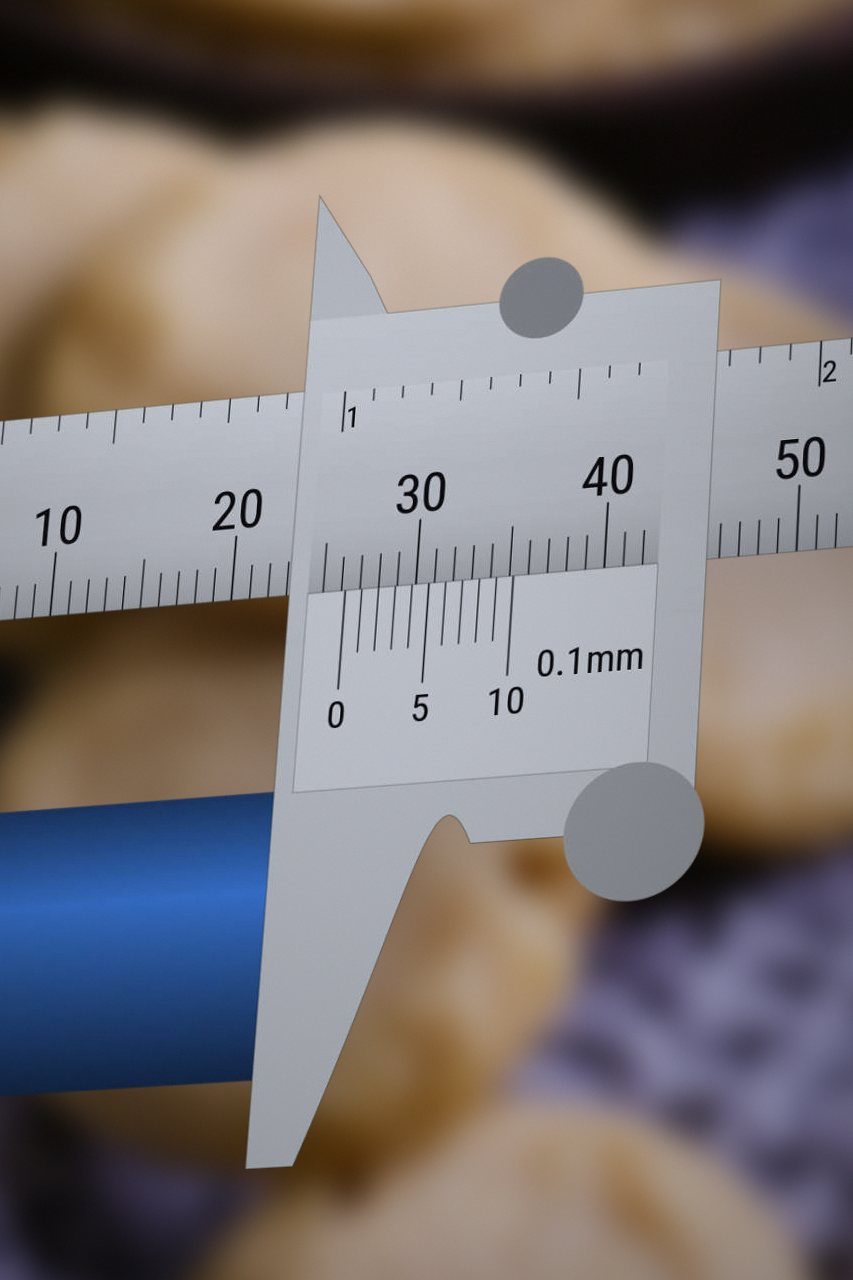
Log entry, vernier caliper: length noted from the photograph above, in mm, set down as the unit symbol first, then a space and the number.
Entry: mm 26.2
